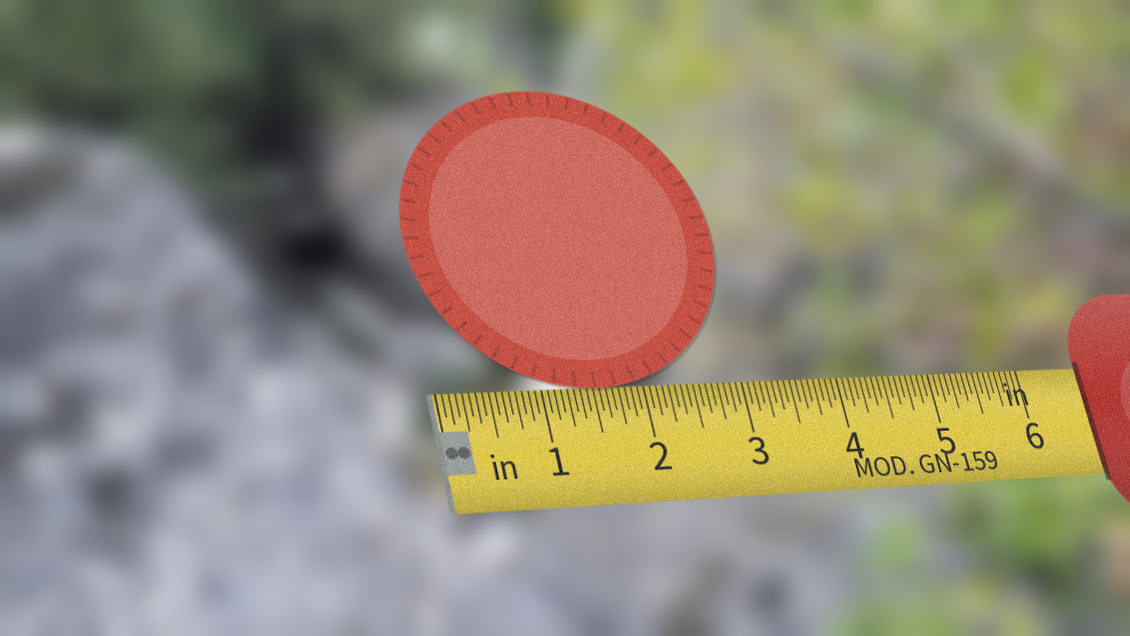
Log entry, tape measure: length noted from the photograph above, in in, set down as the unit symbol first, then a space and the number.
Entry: in 3.0625
